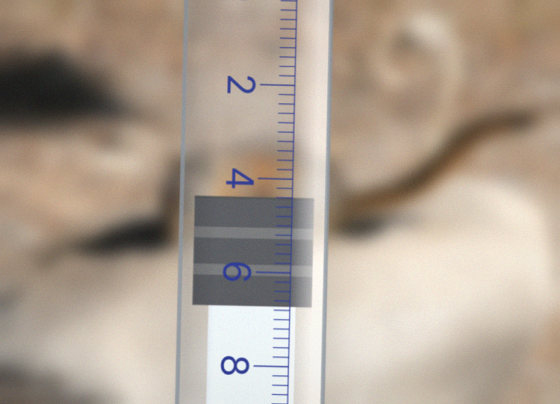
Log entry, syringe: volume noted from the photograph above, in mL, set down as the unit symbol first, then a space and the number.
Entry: mL 4.4
